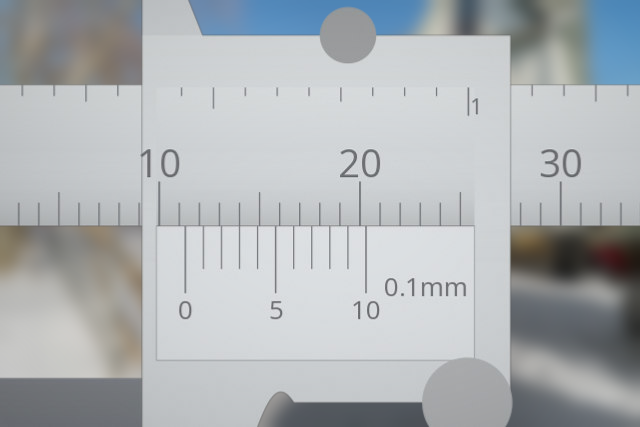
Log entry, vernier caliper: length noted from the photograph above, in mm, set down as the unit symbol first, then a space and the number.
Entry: mm 11.3
